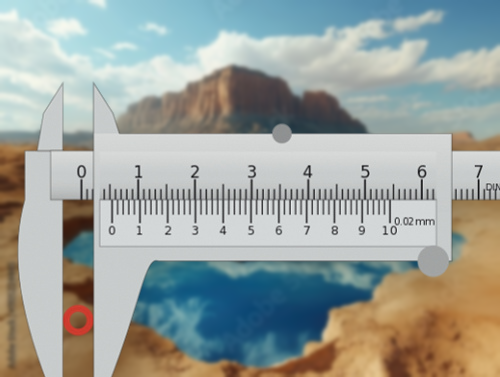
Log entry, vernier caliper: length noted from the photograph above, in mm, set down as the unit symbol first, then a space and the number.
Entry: mm 5.4
